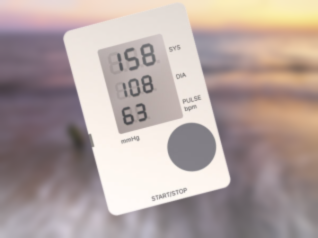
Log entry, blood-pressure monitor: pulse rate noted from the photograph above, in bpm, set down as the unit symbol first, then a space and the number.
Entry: bpm 63
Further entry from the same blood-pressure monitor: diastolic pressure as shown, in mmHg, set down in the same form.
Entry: mmHg 108
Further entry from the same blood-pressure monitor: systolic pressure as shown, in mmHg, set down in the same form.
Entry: mmHg 158
